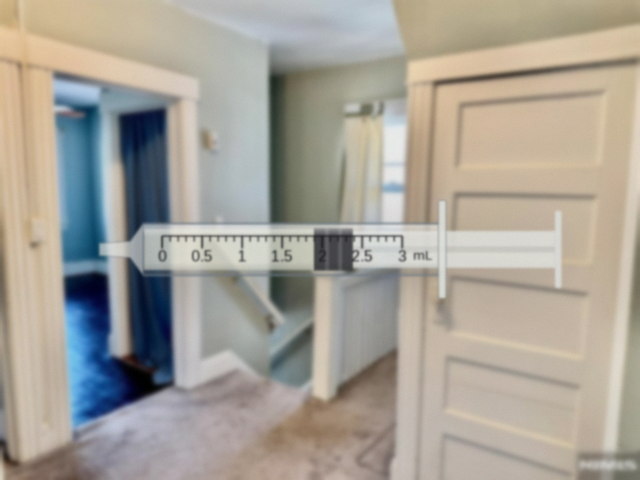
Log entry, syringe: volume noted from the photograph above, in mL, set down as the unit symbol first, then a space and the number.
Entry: mL 1.9
